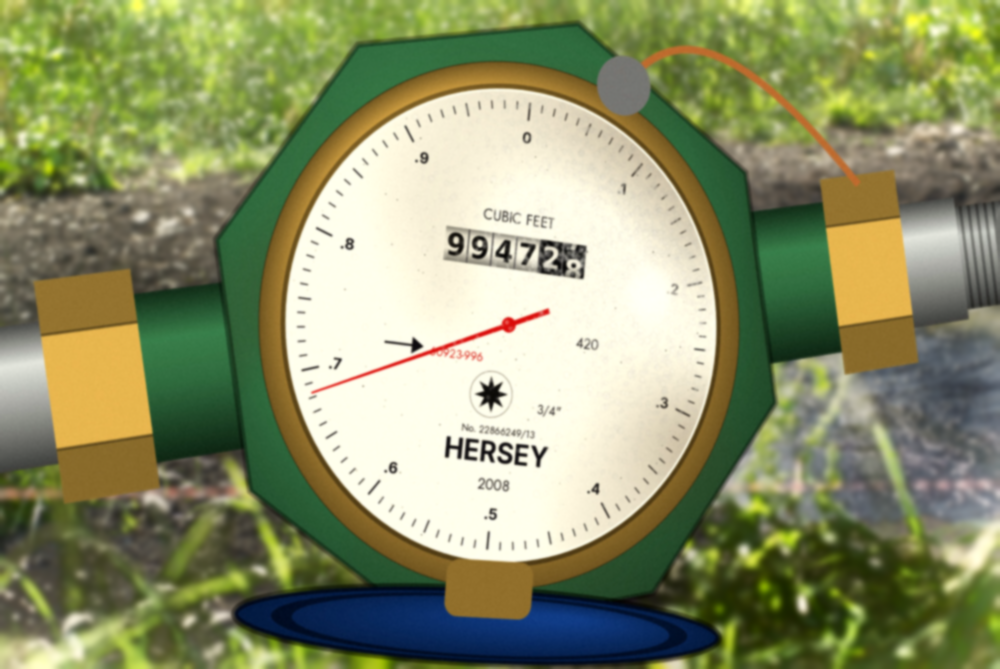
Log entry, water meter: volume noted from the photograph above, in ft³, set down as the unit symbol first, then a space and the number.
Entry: ft³ 994727.68
